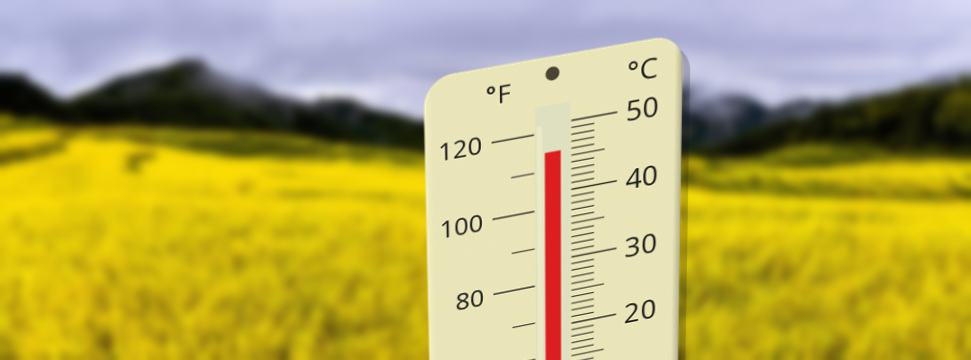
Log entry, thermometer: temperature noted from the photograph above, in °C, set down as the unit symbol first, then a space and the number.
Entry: °C 46
